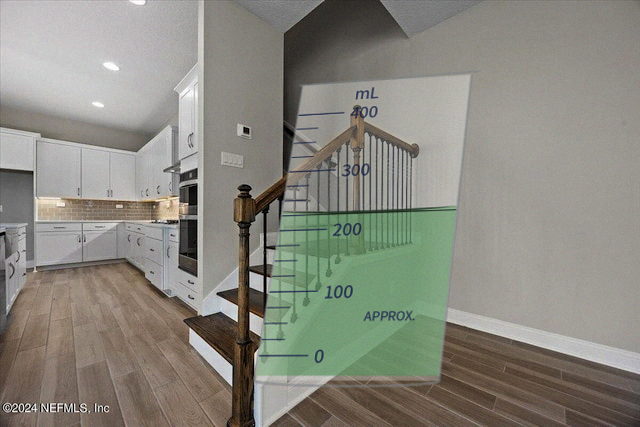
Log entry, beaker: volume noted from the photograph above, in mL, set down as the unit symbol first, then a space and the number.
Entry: mL 225
